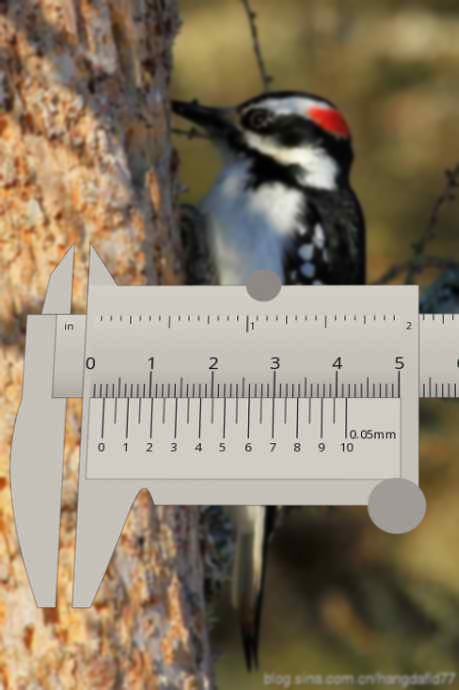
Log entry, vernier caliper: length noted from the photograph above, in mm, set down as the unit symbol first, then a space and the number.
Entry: mm 2.6
